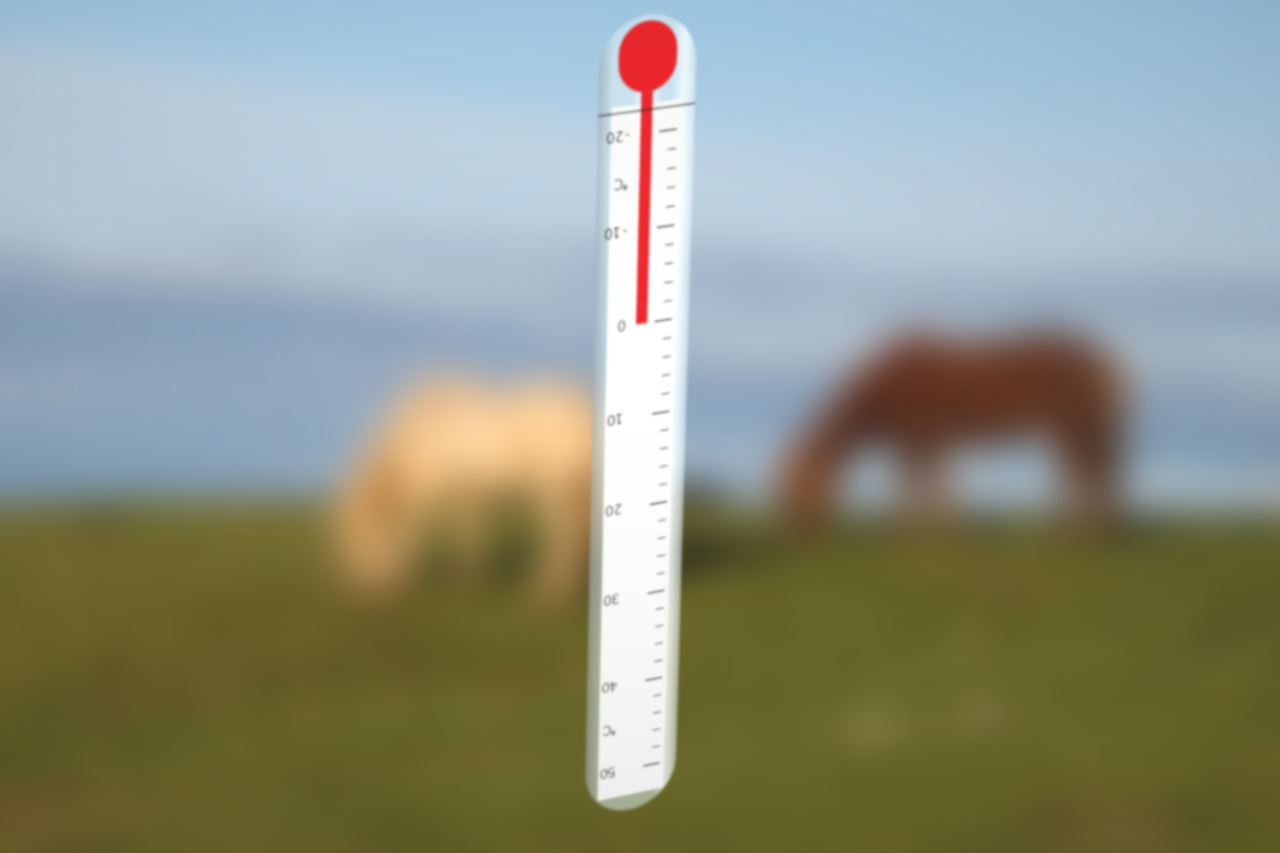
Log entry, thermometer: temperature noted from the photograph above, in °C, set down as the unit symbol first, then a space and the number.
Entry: °C 0
